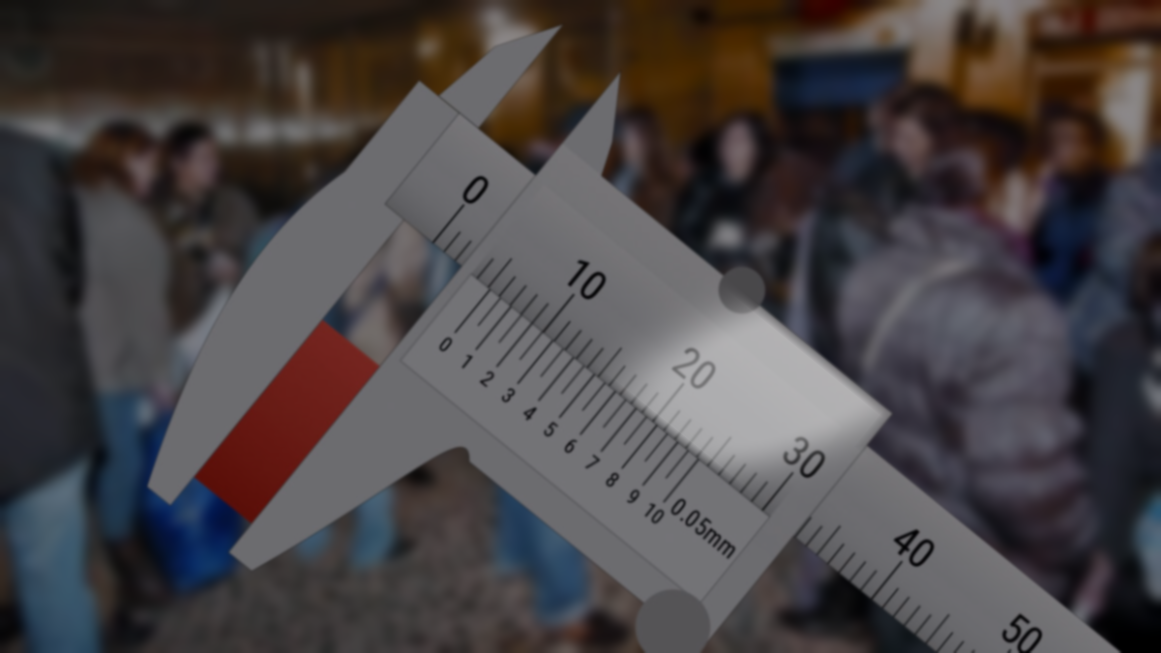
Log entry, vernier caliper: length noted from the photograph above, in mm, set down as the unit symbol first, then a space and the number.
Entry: mm 5.2
